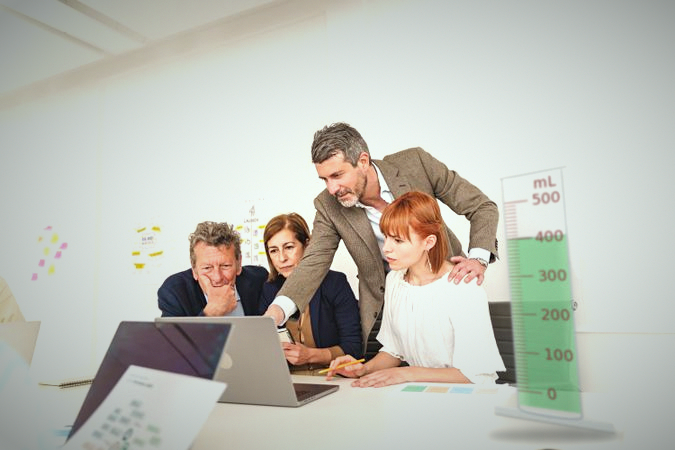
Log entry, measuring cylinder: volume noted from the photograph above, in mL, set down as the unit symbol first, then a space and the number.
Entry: mL 400
